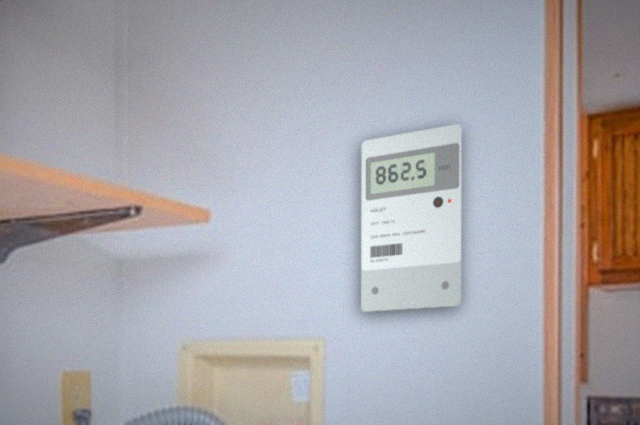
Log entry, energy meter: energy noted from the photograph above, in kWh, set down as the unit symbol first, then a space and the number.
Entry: kWh 862.5
